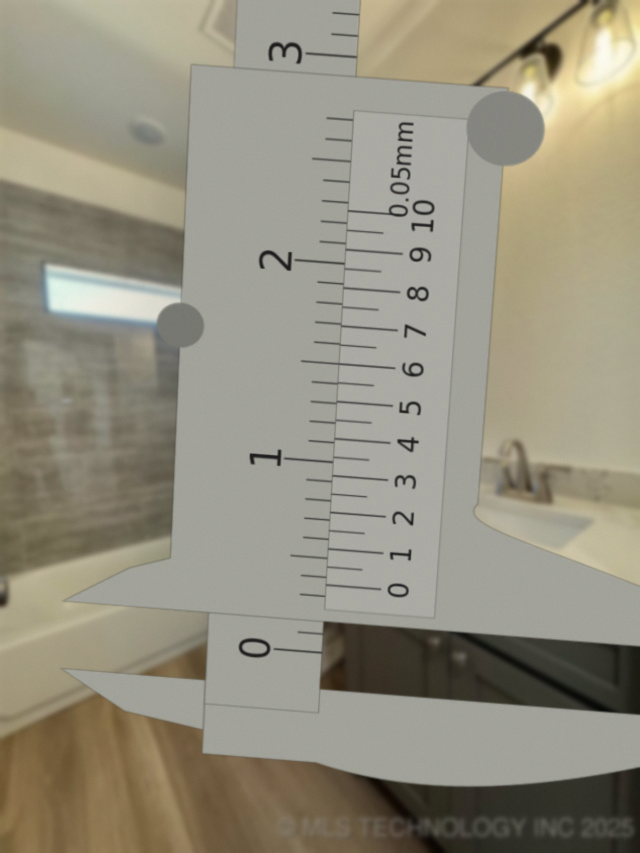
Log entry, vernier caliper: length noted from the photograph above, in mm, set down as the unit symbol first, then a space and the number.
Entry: mm 3.6
